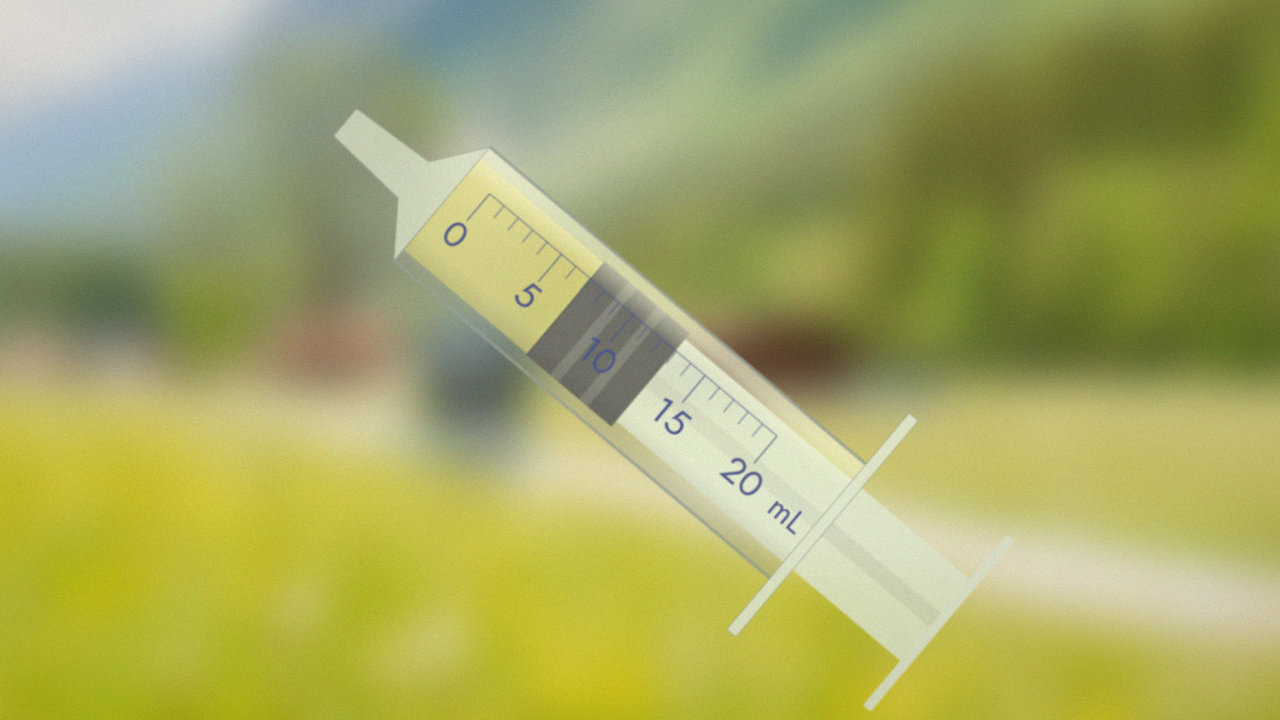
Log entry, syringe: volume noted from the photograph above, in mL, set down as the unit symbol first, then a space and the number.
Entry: mL 7
